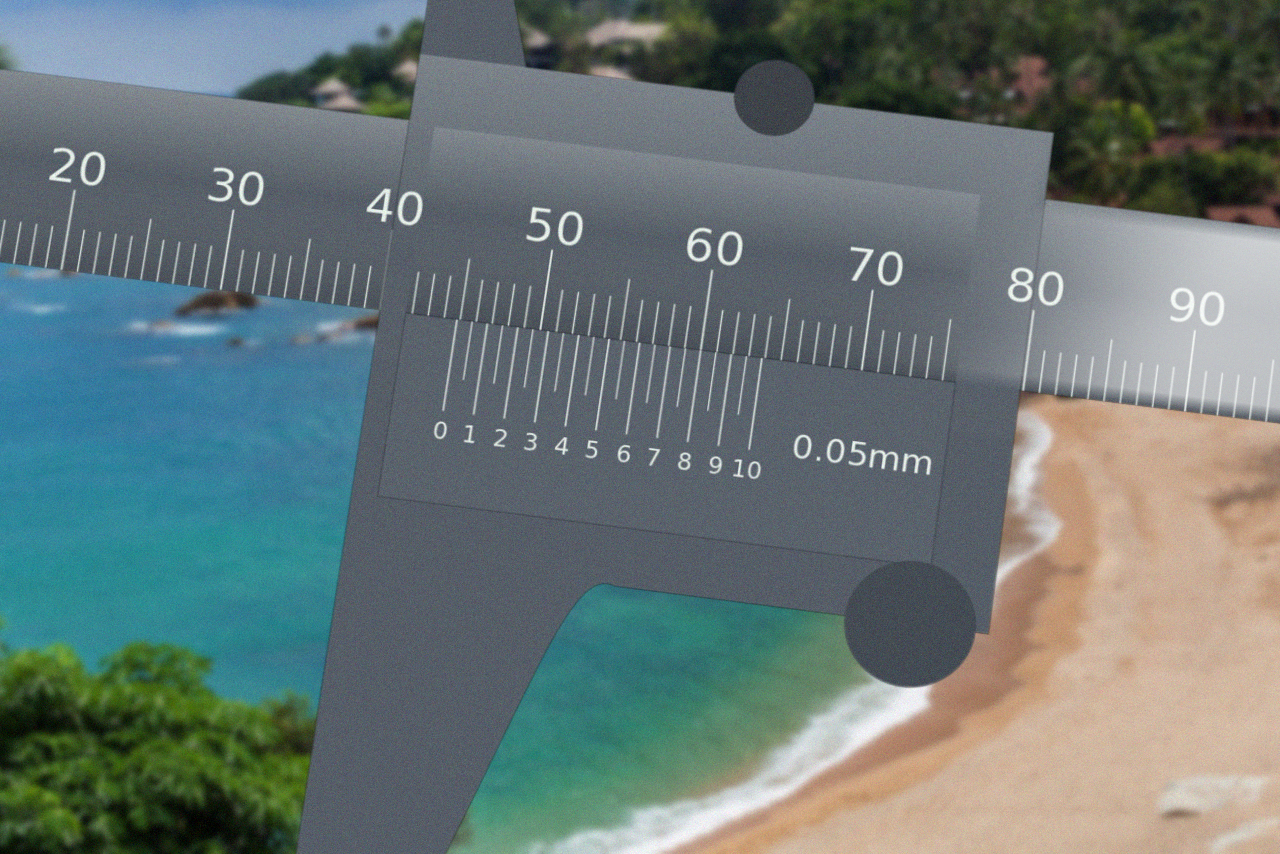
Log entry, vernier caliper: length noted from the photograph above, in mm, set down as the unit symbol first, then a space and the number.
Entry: mm 44.8
